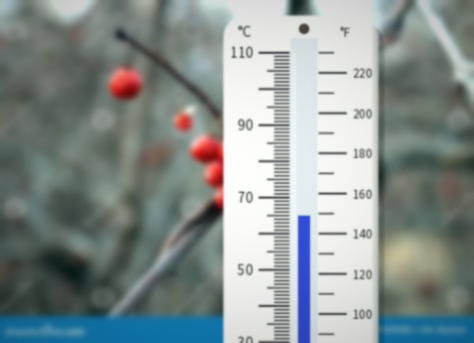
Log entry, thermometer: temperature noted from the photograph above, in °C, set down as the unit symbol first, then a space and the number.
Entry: °C 65
